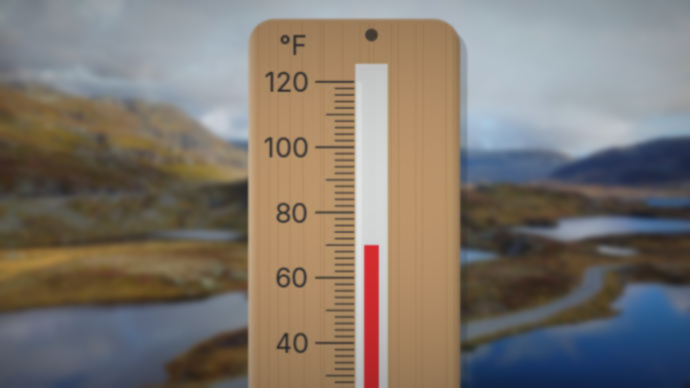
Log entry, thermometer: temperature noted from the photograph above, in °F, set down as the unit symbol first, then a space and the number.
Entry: °F 70
